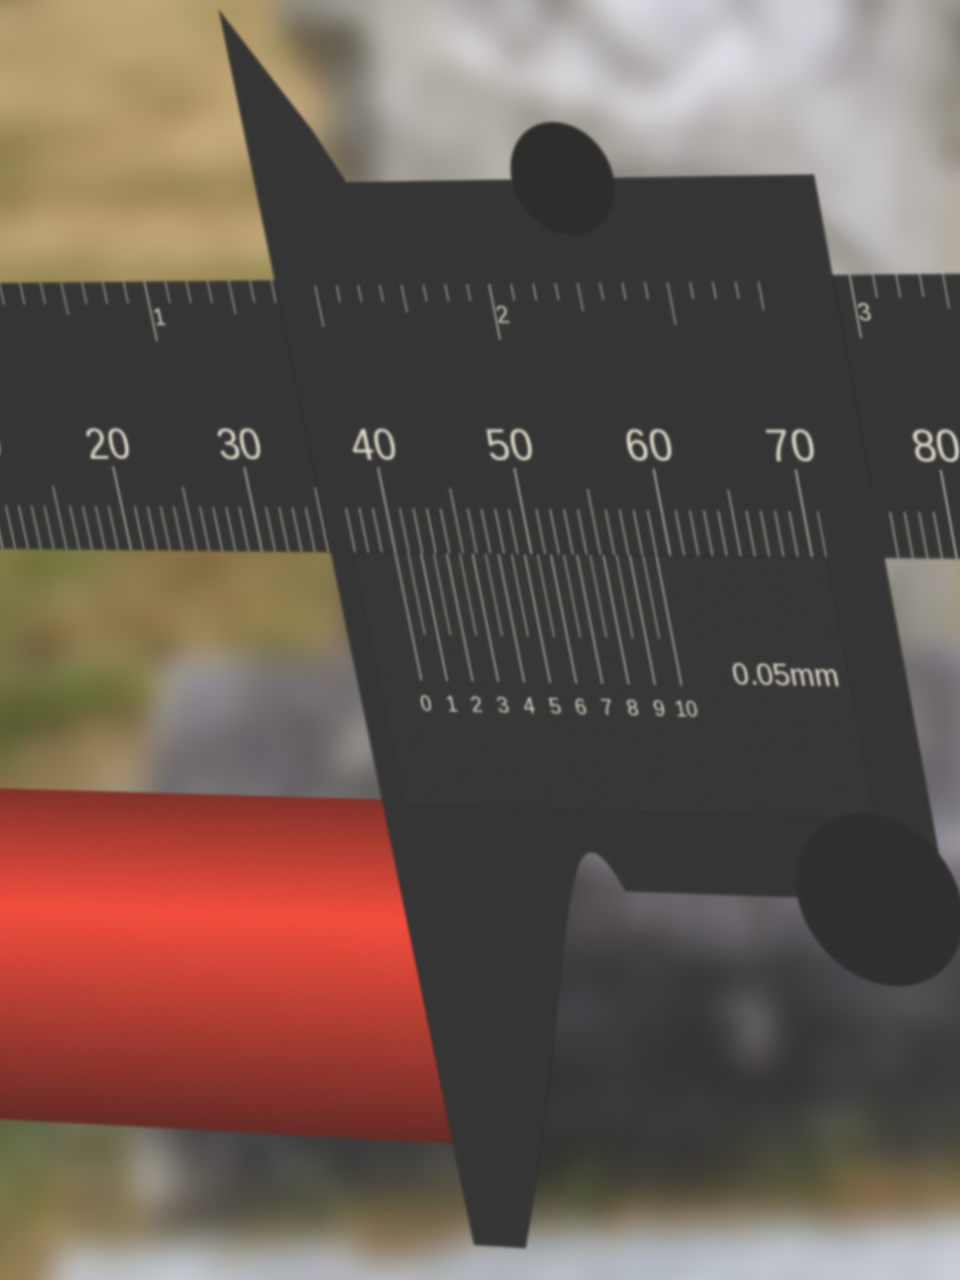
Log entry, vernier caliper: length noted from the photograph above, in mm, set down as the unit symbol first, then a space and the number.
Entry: mm 40.0
